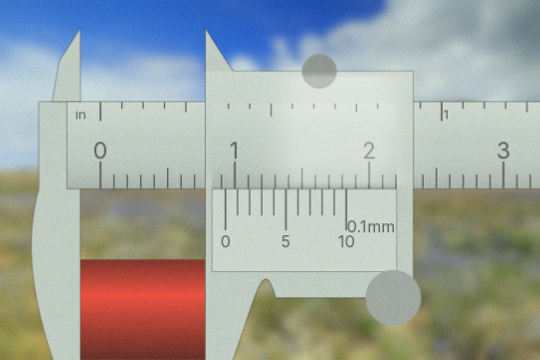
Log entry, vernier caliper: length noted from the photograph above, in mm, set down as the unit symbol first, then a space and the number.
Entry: mm 9.3
